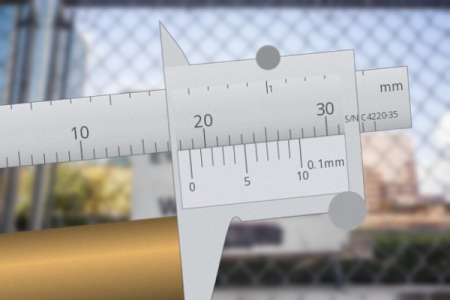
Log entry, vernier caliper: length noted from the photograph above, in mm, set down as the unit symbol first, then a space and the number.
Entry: mm 18.7
